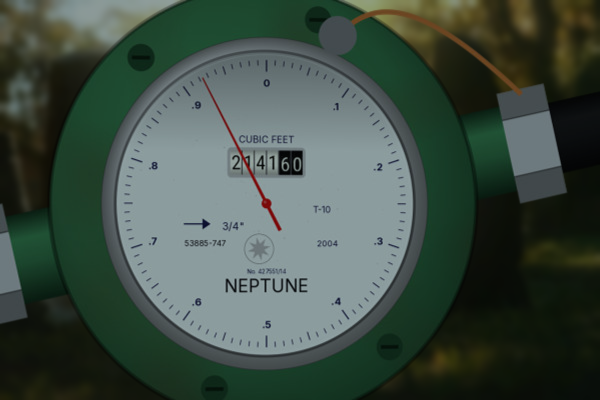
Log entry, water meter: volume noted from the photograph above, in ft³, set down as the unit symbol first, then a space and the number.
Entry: ft³ 214159.92
